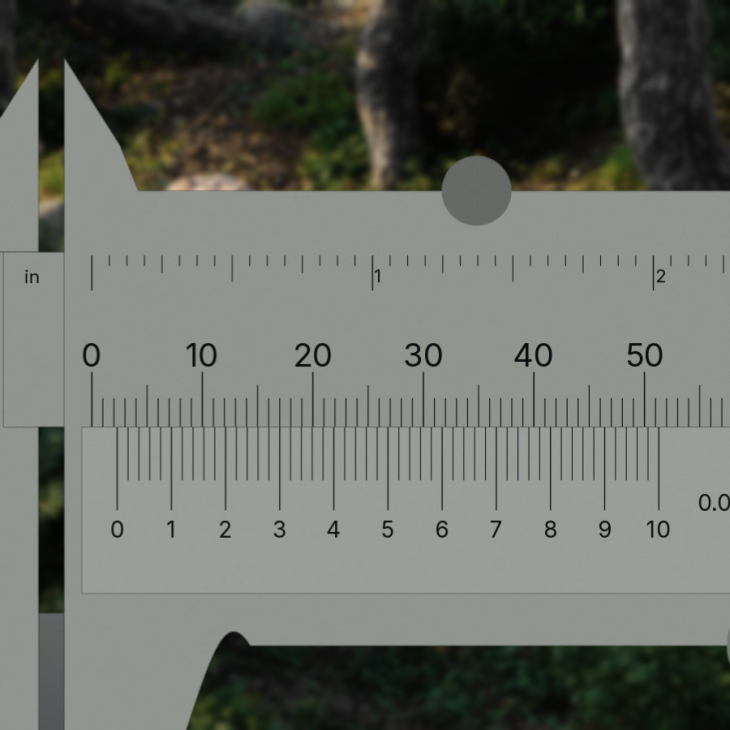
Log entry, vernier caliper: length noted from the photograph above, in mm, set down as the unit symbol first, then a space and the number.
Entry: mm 2.3
